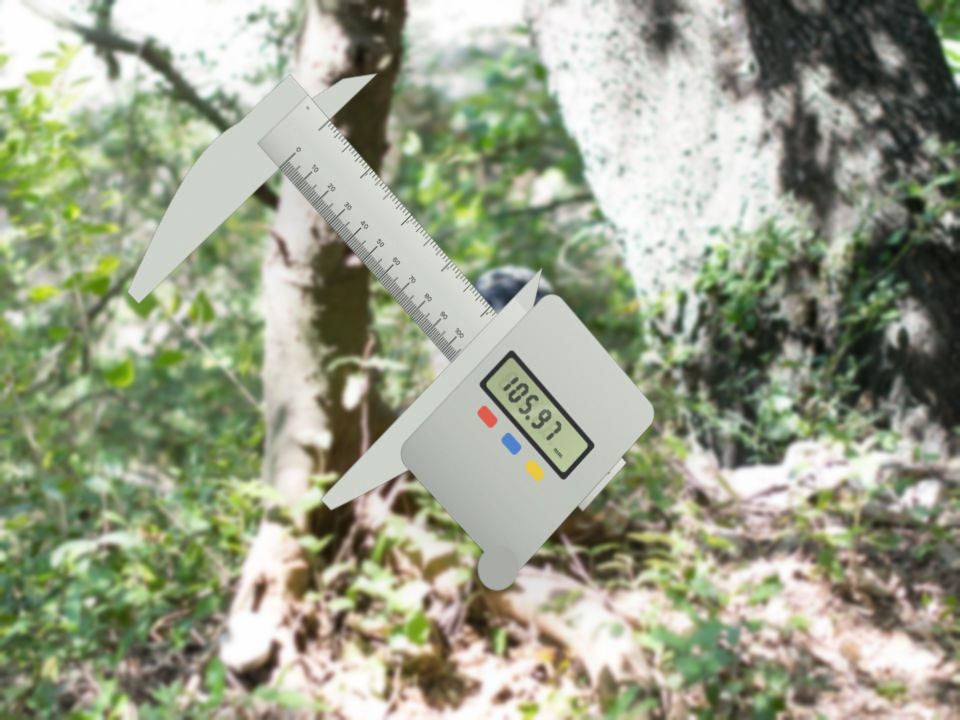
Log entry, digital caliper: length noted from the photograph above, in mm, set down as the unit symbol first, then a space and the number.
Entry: mm 105.97
